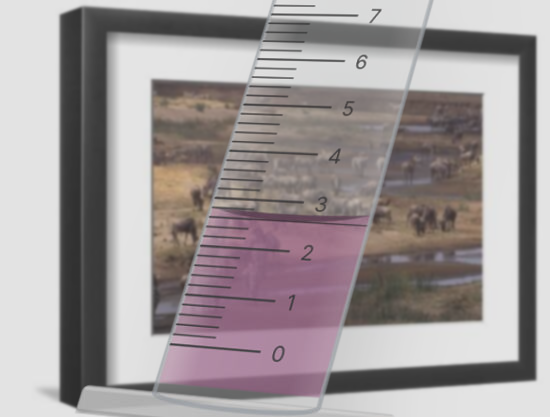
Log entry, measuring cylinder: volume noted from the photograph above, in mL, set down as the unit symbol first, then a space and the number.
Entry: mL 2.6
